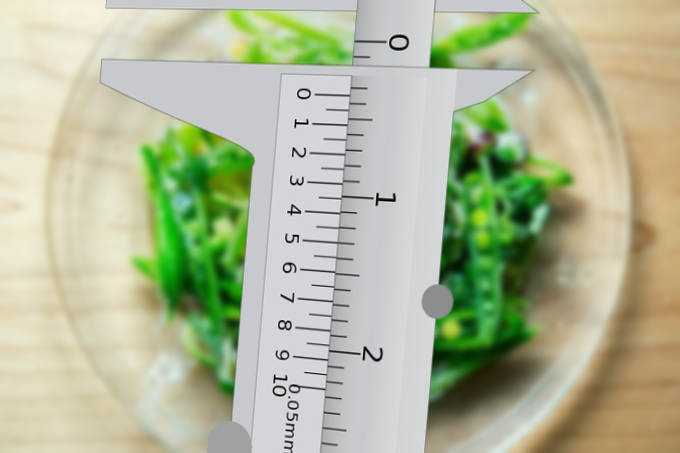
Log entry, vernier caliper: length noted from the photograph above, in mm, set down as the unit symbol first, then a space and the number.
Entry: mm 3.5
